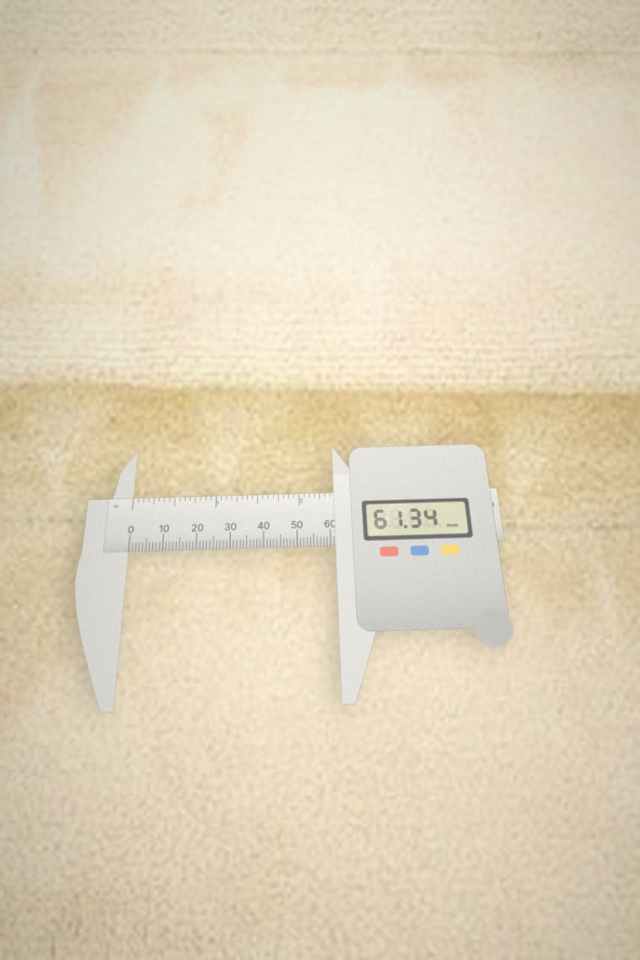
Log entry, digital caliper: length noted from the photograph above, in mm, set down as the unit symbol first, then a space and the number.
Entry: mm 61.34
